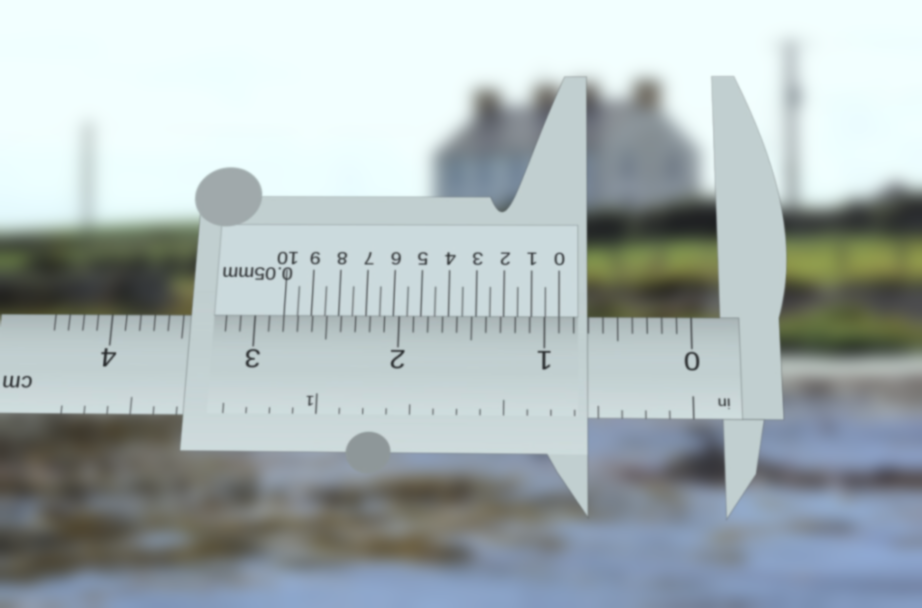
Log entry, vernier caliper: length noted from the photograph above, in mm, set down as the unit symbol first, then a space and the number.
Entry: mm 9.0
